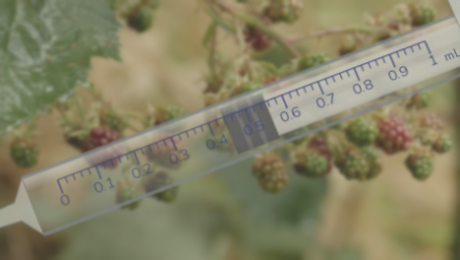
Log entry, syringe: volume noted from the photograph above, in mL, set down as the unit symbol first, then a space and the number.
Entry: mL 0.44
